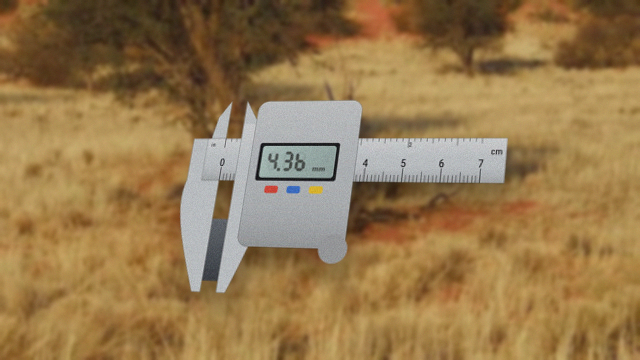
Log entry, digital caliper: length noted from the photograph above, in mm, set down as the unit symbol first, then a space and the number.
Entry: mm 4.36
